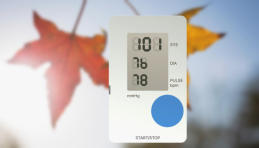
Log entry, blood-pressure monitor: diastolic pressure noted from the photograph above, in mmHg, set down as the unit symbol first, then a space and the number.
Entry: mmHg 76
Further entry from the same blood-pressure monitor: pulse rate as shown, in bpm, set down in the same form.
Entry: bpm 78
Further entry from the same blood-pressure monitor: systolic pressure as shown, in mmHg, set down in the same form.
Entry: mmHg 101
